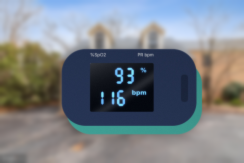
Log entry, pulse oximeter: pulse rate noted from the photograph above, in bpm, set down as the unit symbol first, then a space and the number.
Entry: bpm 116
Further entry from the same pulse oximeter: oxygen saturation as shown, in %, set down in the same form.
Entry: % 93
